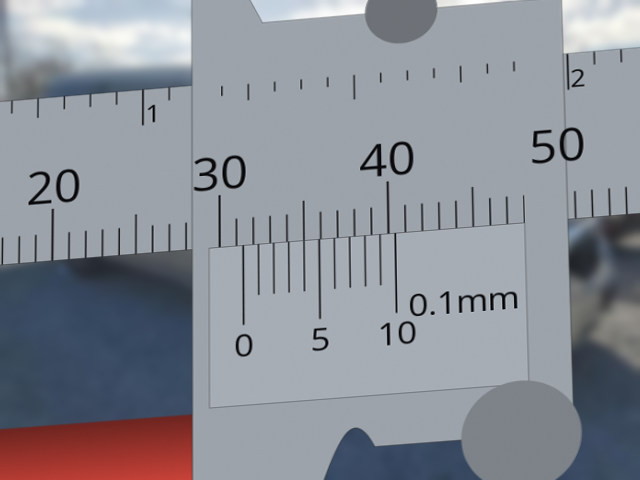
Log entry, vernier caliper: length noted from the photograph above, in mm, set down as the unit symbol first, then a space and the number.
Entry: mm 31.4
